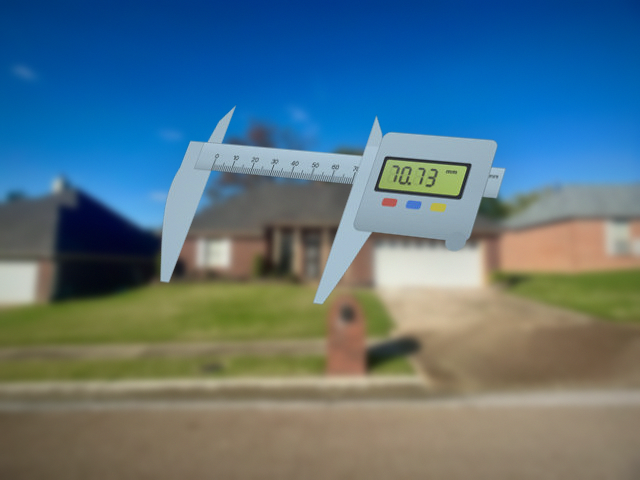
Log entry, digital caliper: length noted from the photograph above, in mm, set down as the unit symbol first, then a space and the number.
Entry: mm 70.73
